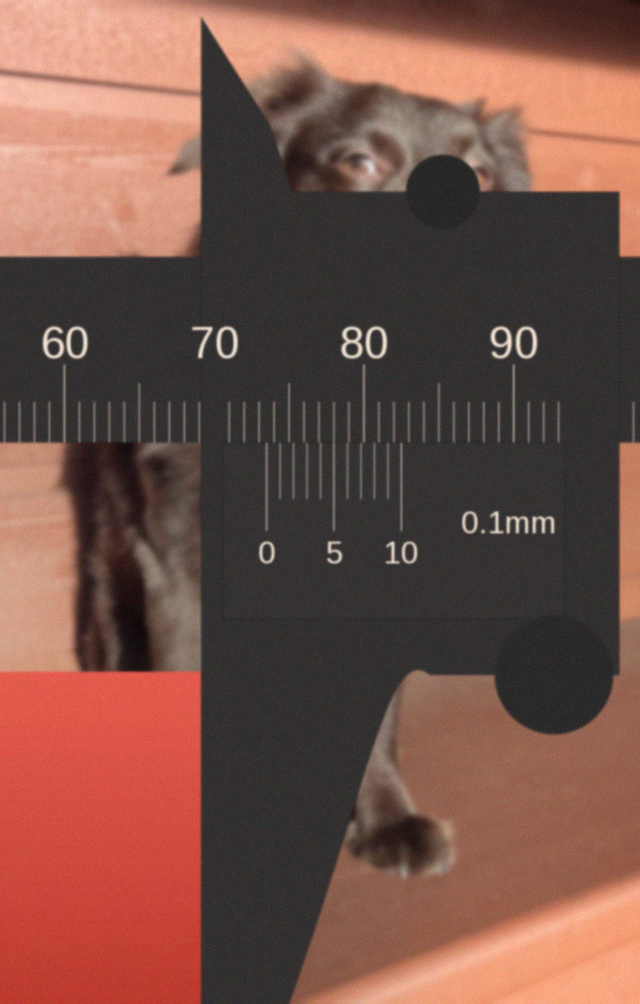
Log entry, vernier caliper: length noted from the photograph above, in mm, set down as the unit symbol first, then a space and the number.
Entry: mm 73.5
